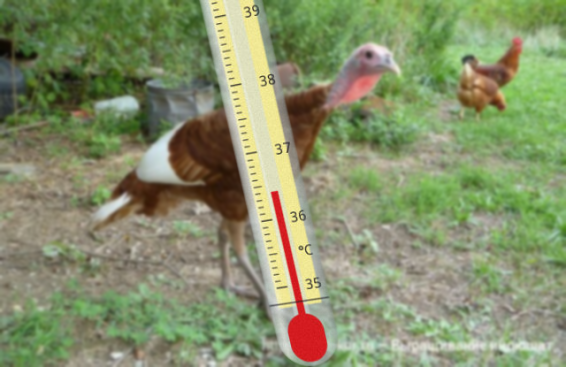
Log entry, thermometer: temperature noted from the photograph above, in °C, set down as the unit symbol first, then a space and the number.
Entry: °C 36.4
